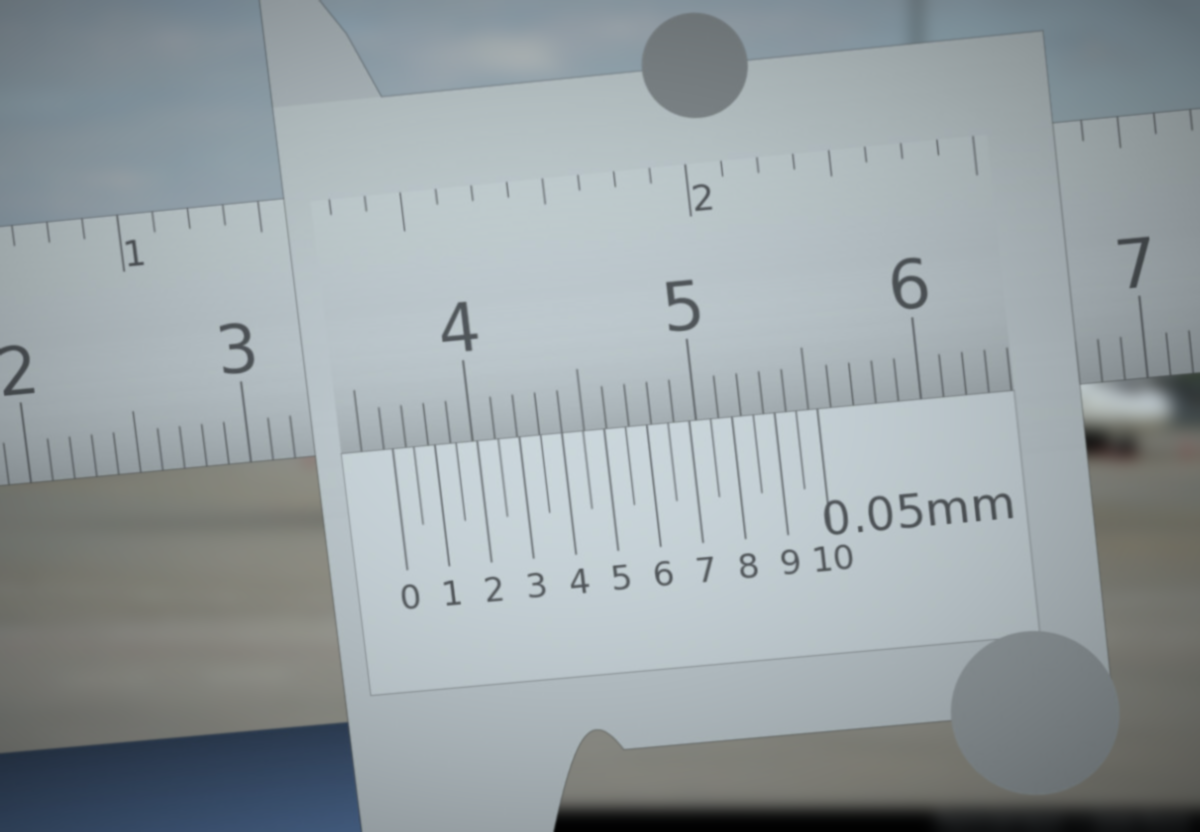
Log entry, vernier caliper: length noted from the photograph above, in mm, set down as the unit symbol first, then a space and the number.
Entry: mm 36.4
